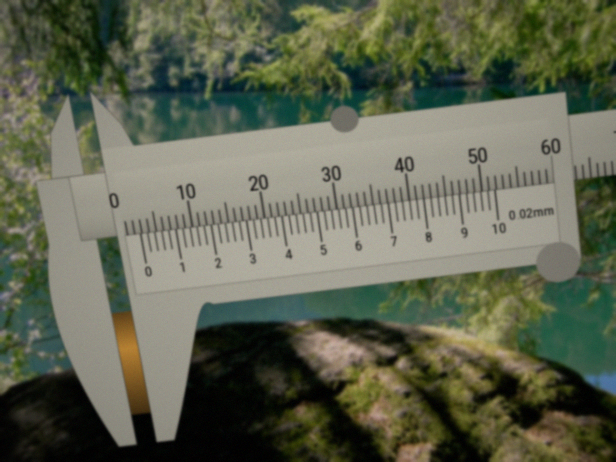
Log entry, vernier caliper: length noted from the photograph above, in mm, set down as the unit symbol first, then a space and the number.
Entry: mm 2.8
